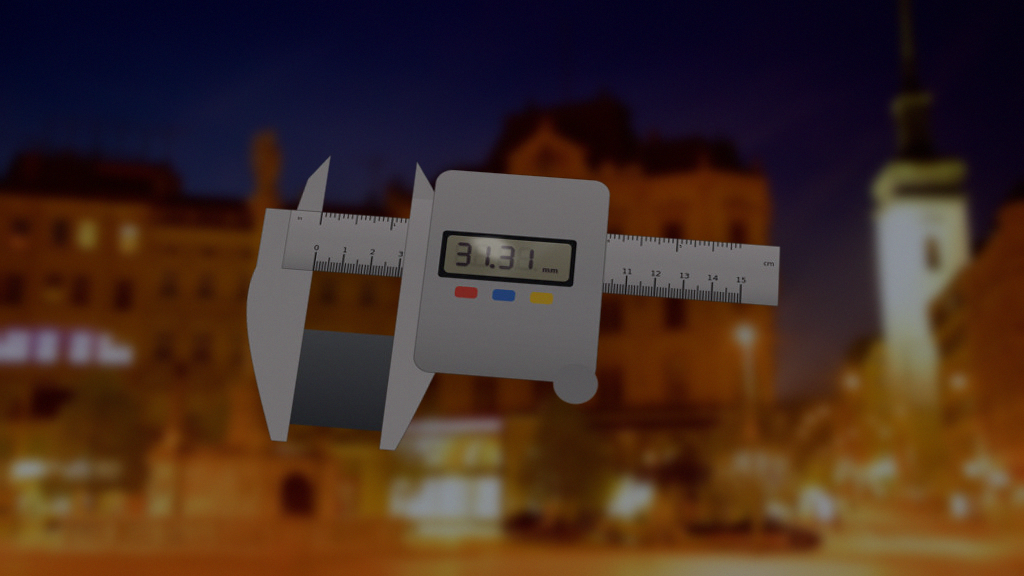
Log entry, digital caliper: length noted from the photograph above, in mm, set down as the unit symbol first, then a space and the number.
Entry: mm 31.31
